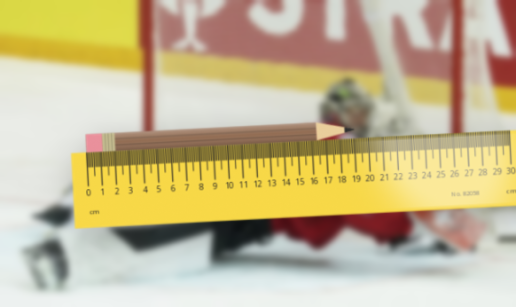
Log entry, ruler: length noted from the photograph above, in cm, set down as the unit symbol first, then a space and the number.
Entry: cm 19
